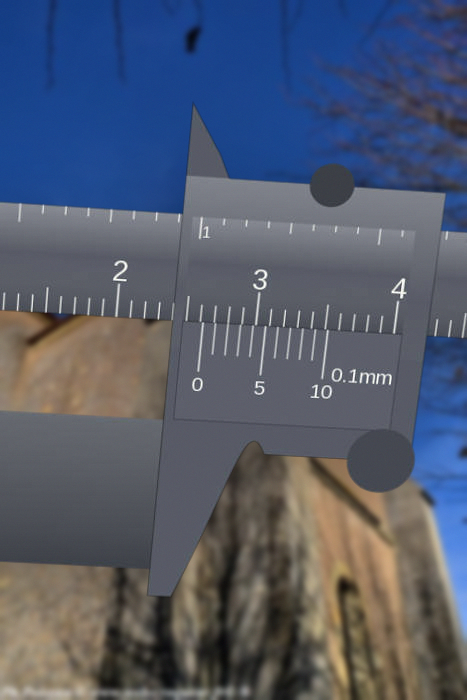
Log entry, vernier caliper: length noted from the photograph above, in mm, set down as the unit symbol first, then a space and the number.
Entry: mm 26.2
